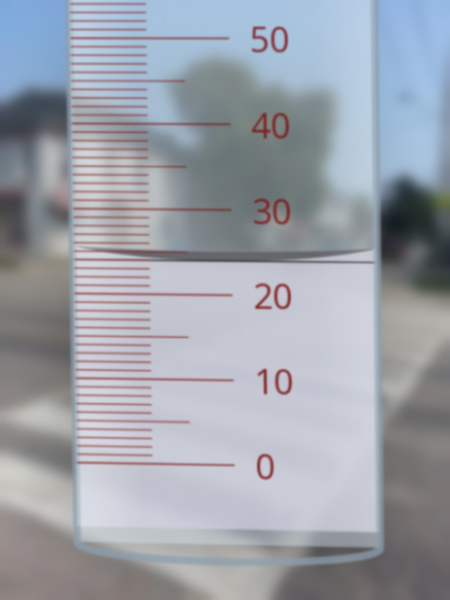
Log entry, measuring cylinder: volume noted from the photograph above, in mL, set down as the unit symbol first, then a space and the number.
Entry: mL 24
